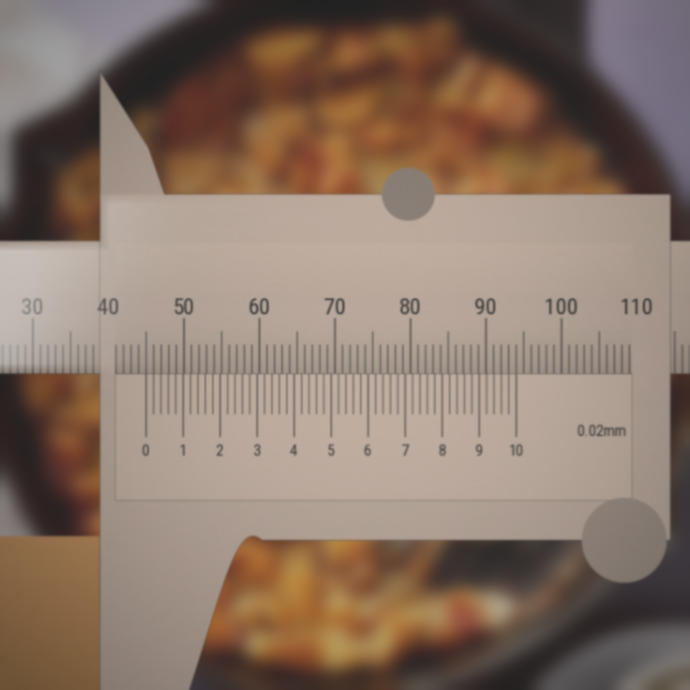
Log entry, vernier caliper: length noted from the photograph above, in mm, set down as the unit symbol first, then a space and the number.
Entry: mm 45.0
